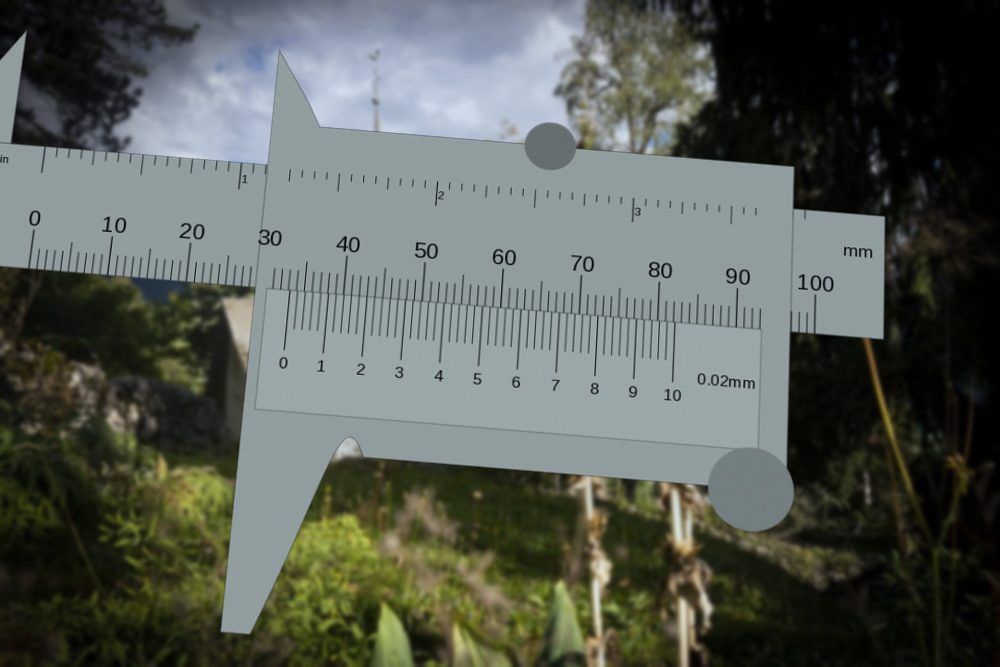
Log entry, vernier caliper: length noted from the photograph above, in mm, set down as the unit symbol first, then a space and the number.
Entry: mm 33.2
